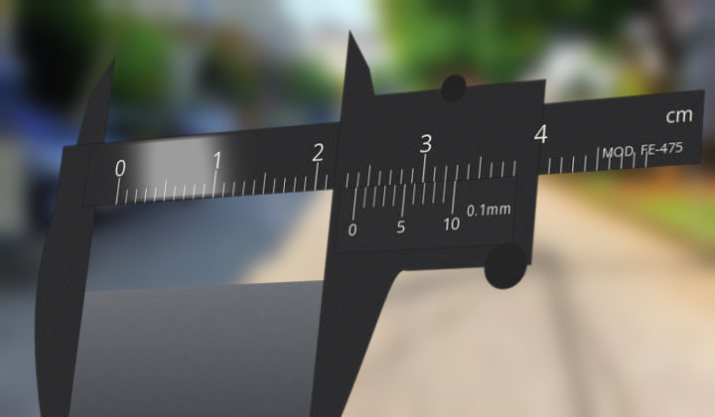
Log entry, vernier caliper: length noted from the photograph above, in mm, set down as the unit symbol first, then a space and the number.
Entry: mm 23.9
